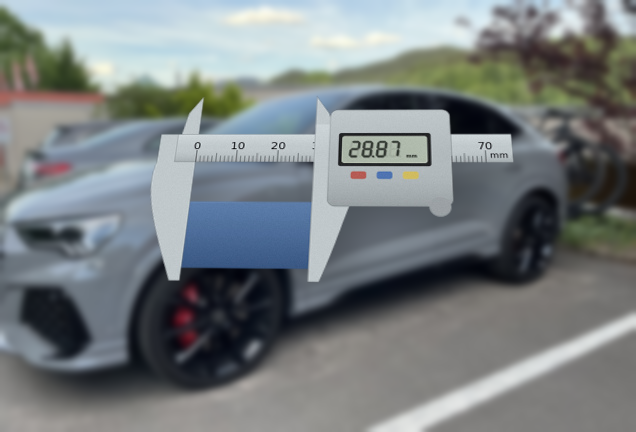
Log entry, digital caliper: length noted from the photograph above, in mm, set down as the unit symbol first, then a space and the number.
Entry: mm 28.87
